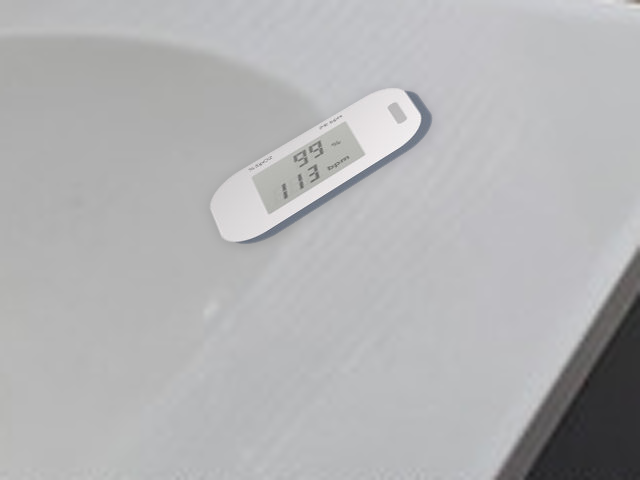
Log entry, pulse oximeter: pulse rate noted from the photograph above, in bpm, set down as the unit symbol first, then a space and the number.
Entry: bpm 113
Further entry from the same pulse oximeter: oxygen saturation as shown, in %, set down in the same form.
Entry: % 99
